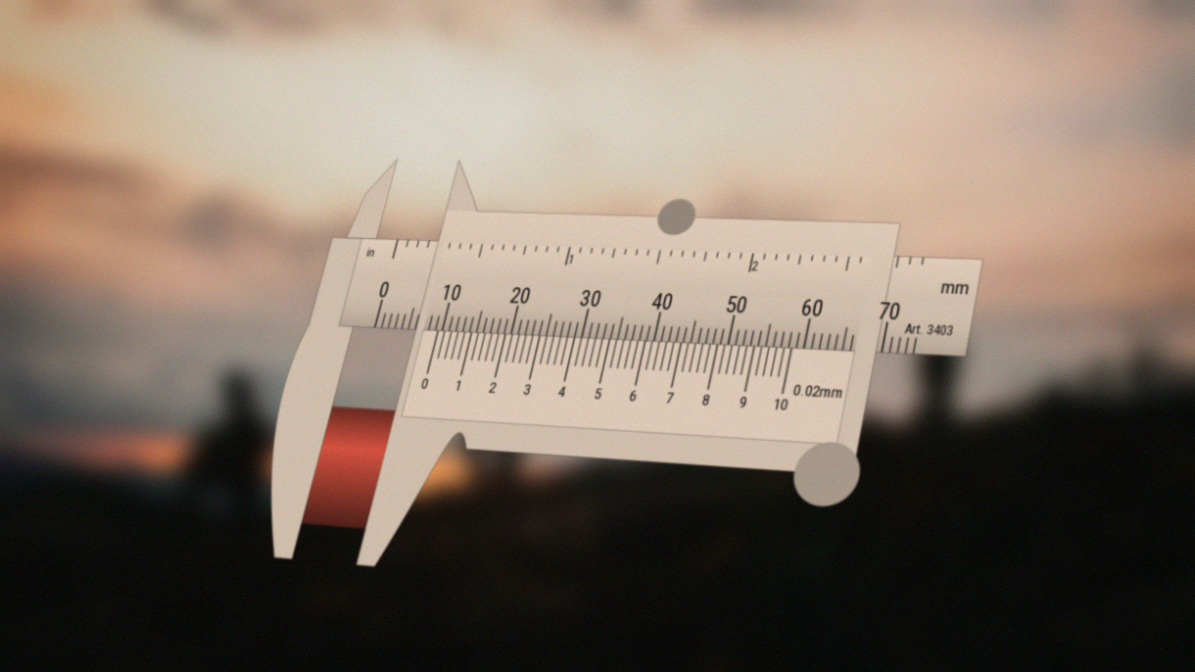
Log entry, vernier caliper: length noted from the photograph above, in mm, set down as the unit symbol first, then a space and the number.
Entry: mm 9.4
